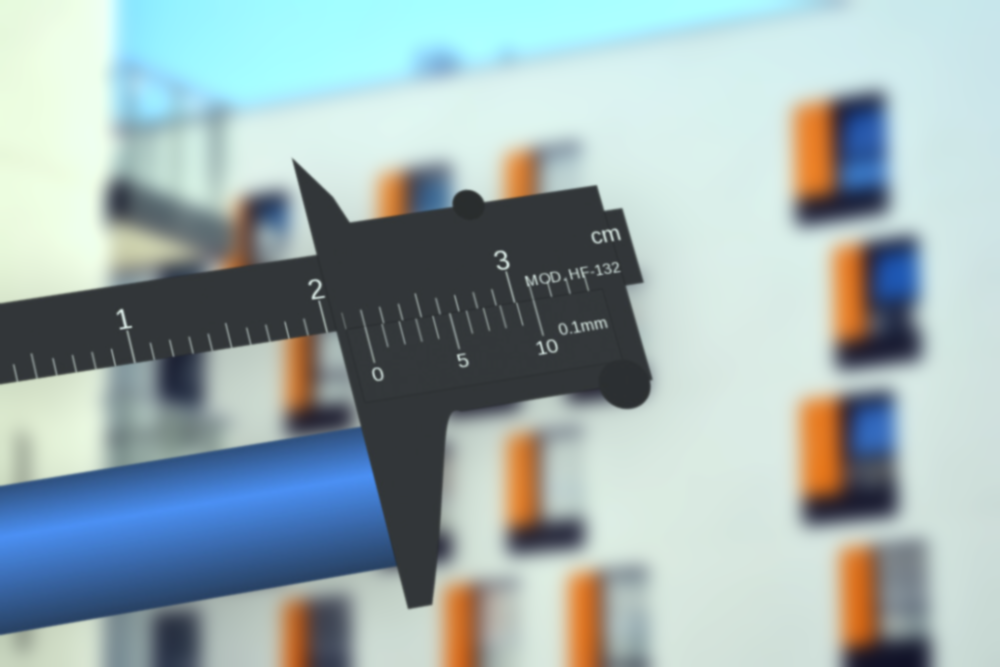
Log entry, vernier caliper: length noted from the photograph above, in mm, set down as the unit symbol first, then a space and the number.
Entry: mm 22.0
